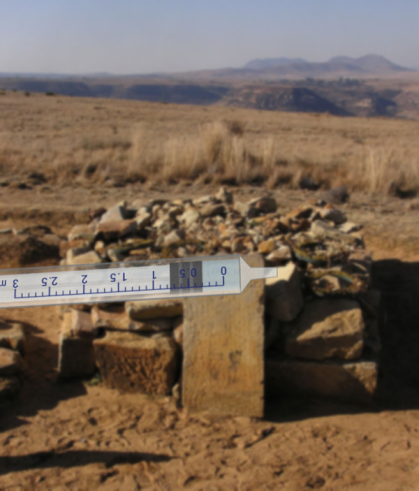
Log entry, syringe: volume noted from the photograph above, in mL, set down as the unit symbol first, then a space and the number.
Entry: mL 0.3
